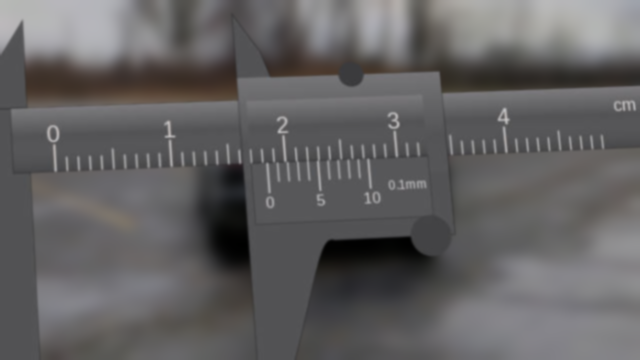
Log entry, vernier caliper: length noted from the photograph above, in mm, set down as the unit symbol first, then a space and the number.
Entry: mm 18.4
